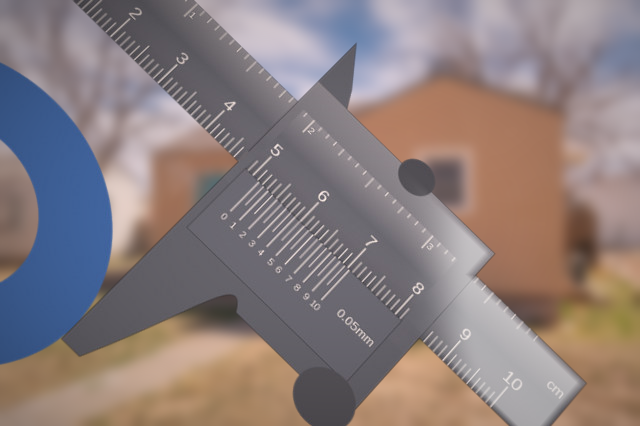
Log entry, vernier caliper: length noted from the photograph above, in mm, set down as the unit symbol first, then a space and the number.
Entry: mm 51.4
